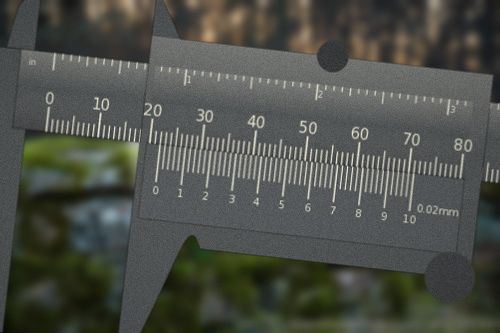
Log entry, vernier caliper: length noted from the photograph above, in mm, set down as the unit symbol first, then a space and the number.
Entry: mm 22.0
